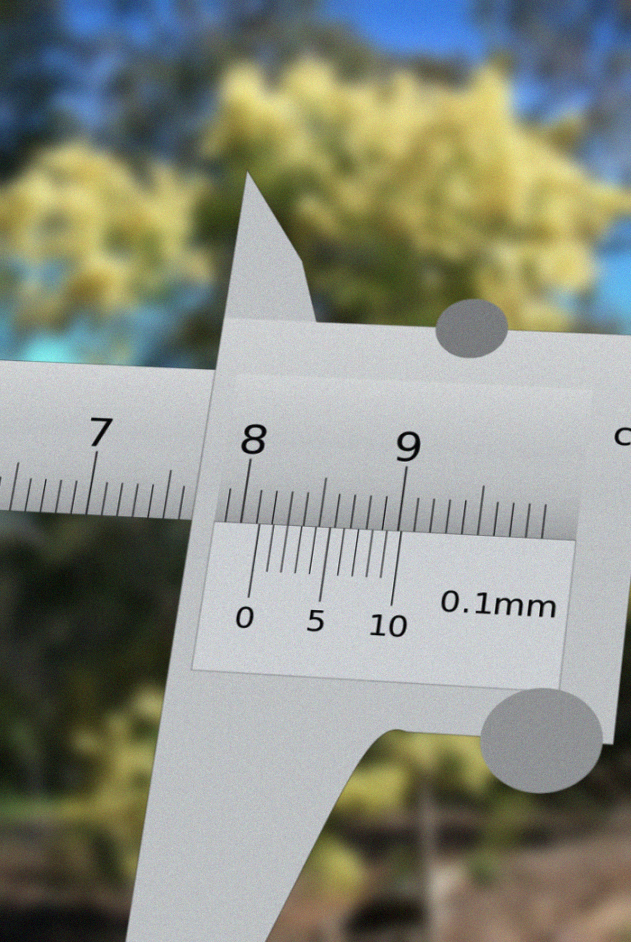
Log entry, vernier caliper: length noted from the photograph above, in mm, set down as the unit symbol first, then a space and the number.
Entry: mm 81.2
